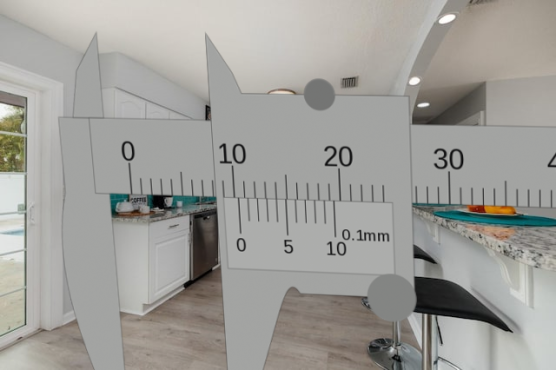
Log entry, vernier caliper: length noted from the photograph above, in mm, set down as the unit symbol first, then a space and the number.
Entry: mm 10.4
